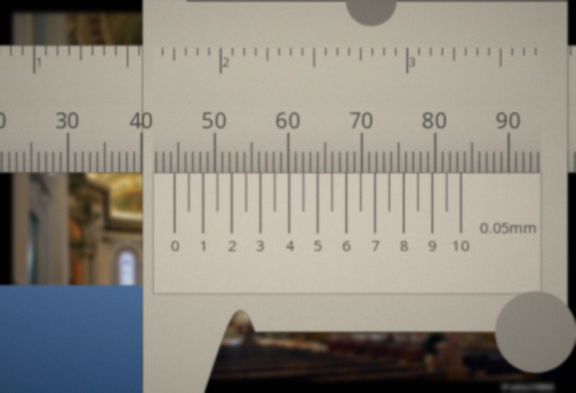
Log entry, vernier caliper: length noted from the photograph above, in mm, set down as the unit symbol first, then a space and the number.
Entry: mm 44.5
